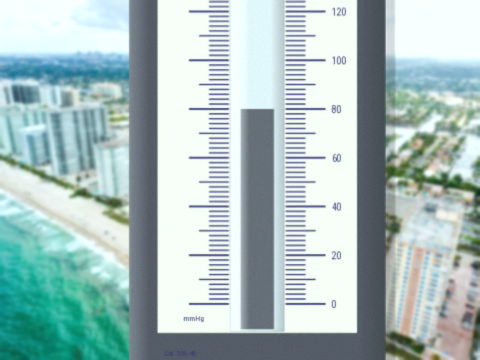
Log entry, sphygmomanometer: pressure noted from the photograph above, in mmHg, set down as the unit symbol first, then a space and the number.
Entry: mmHg 80
